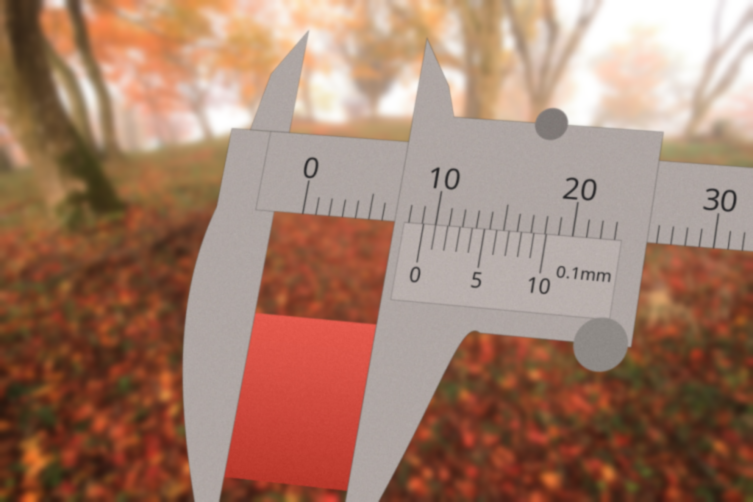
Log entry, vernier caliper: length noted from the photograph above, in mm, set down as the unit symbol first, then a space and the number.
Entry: mm 9.1
